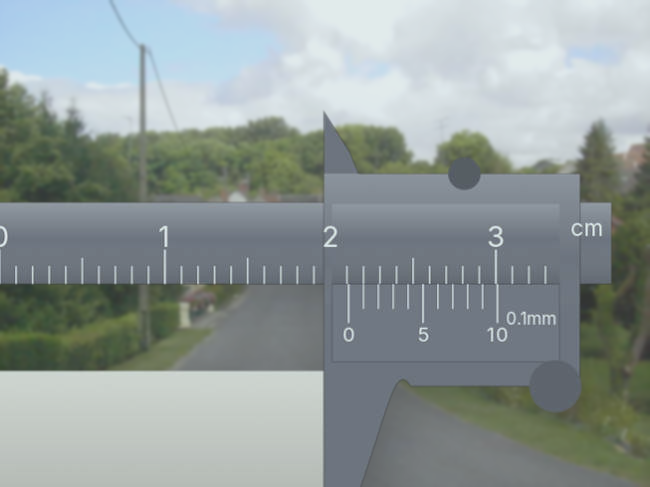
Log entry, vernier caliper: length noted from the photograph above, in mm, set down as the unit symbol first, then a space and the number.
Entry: mm 21.1
